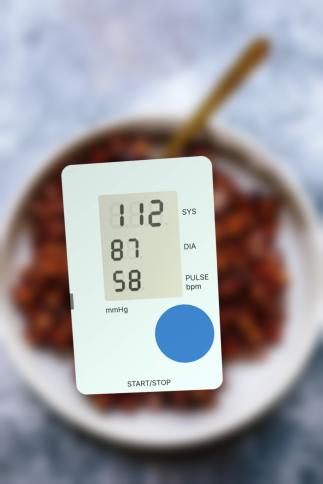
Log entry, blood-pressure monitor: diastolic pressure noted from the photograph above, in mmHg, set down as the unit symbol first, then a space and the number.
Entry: mmHg 87
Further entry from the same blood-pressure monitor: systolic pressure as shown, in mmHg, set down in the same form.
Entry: mmHg 112
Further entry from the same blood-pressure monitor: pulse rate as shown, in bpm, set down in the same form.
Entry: bpm 58
